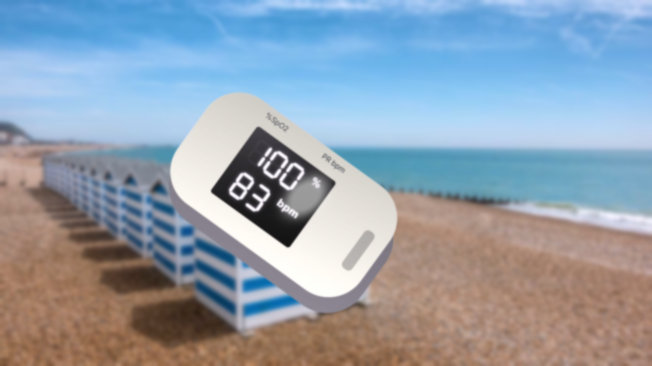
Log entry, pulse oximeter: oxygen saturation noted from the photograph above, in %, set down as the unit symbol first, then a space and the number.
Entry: % 100
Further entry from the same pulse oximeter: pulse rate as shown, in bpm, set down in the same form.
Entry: bpm 83
